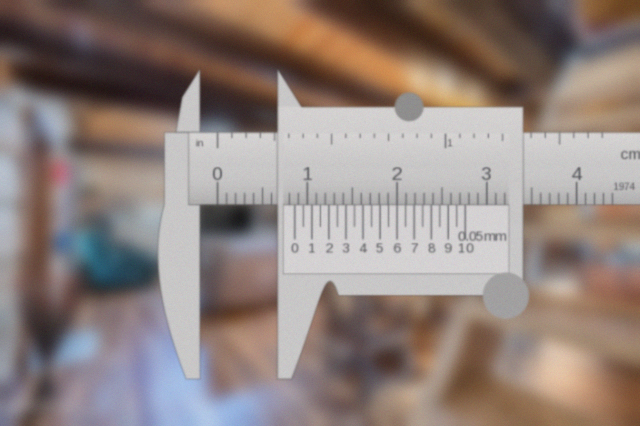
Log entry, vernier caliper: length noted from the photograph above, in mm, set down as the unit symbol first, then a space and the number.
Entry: mm 8.6
